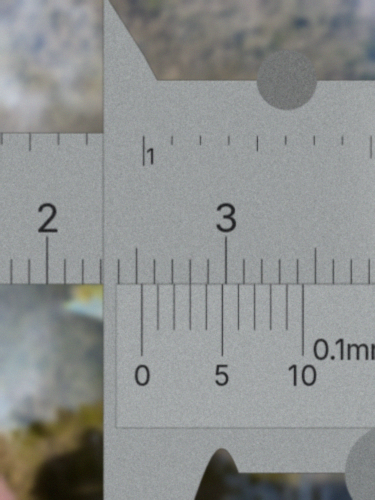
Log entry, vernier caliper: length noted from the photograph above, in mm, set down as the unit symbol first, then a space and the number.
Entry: mm 25.3
